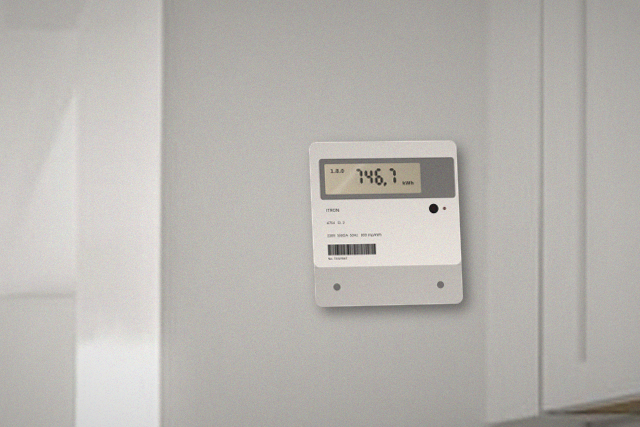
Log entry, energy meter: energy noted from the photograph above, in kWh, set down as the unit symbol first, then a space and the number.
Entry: kWh 746.7
